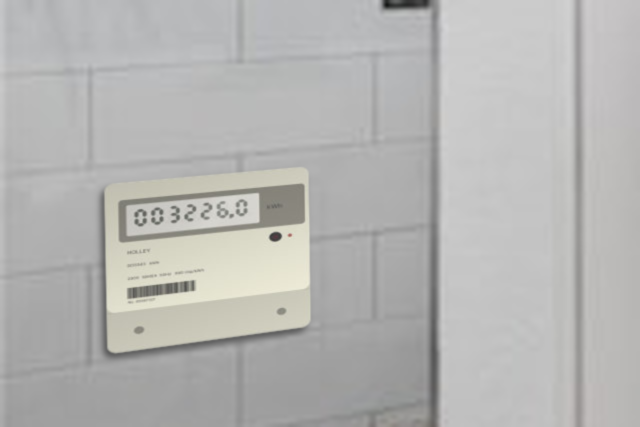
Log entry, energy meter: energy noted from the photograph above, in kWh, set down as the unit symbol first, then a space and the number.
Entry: kWh 3226.0
